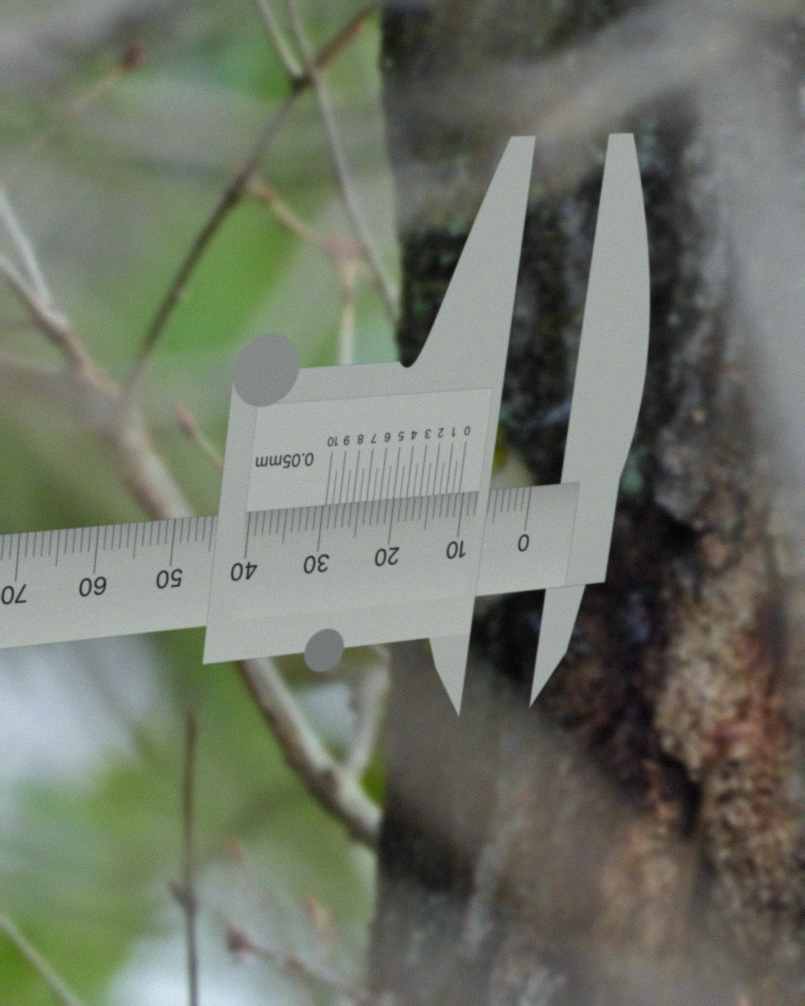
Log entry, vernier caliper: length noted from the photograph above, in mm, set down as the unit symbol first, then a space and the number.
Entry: mm 10.6
